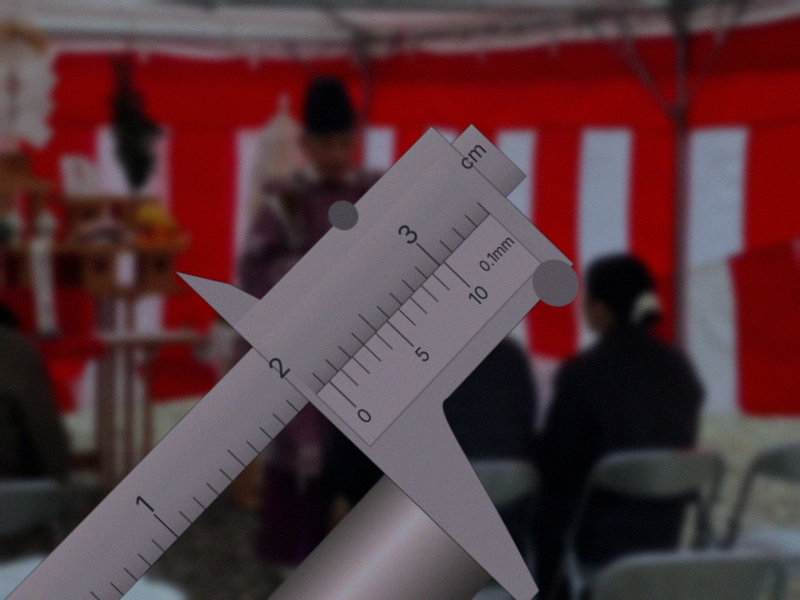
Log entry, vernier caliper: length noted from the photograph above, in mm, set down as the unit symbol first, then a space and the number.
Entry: mm 21.3
